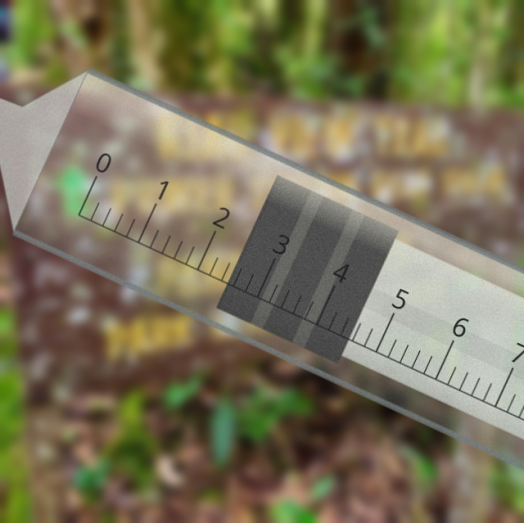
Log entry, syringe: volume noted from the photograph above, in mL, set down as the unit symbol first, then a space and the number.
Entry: mL 2.5
